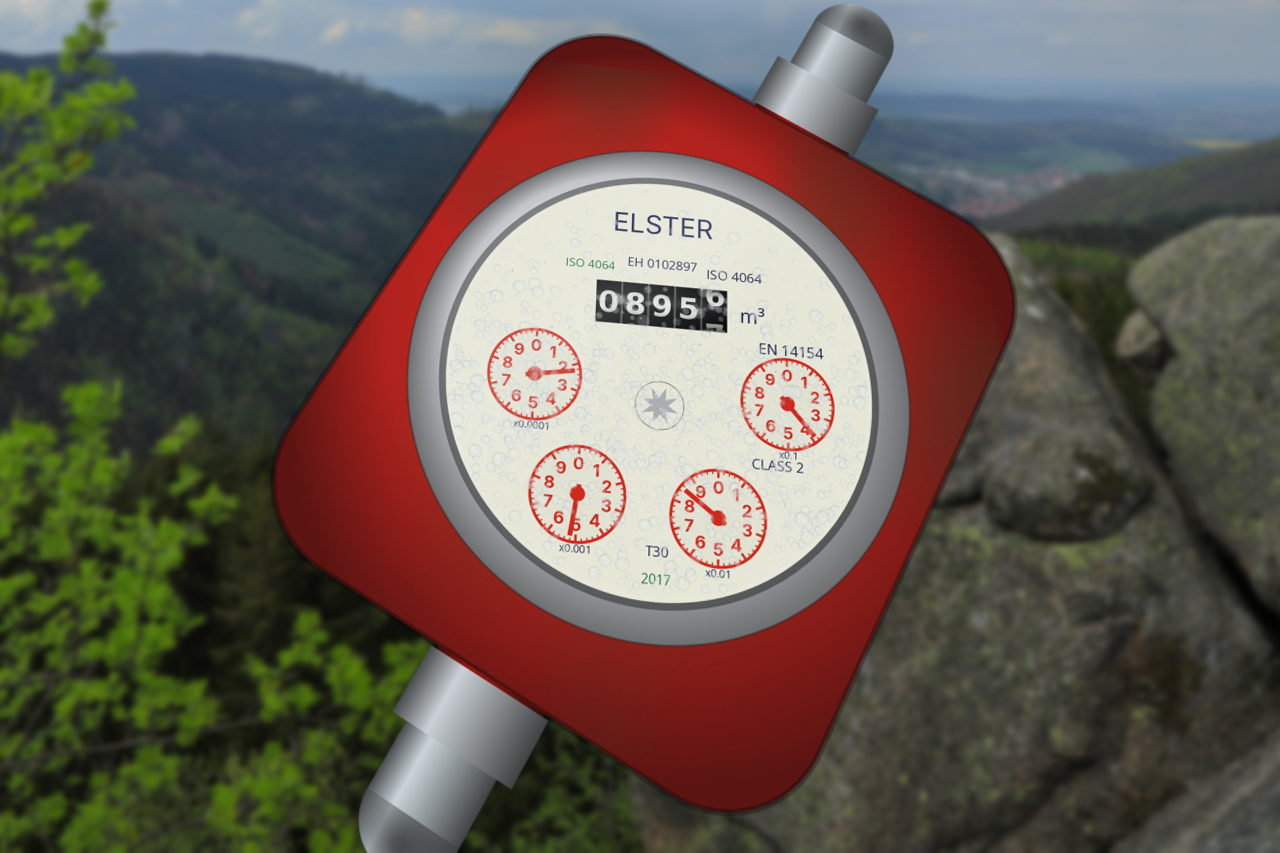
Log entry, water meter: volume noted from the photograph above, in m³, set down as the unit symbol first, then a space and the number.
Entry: m³ 8956.3852
